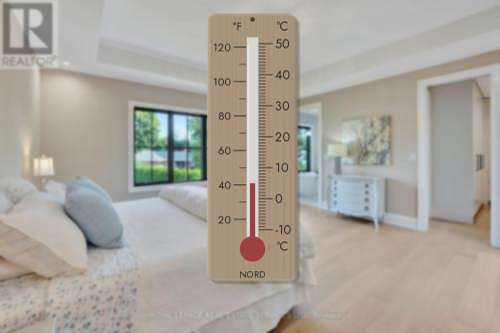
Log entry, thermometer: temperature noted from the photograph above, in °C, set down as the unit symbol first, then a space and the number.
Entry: °C 5
